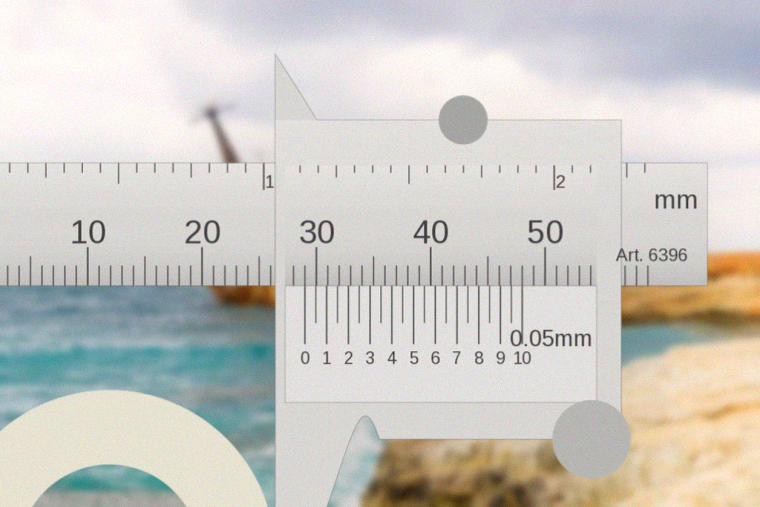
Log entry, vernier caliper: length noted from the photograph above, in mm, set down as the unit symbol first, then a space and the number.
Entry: mm 29.0
